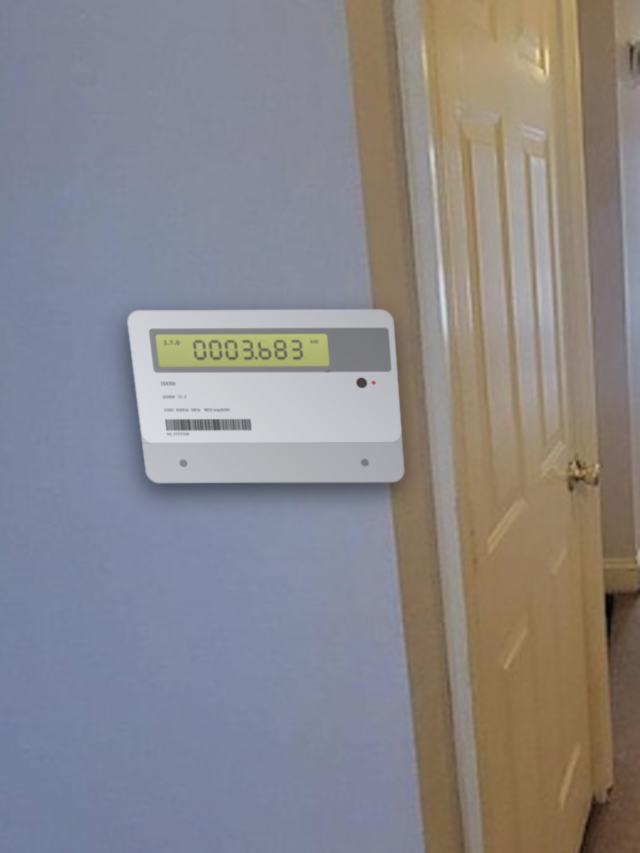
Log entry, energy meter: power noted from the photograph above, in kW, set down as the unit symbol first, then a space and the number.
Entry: kW 3.683
